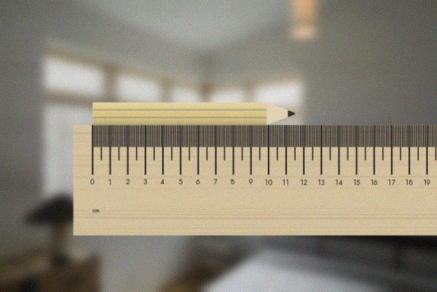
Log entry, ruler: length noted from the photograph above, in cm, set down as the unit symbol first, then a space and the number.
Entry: cm 11.5
